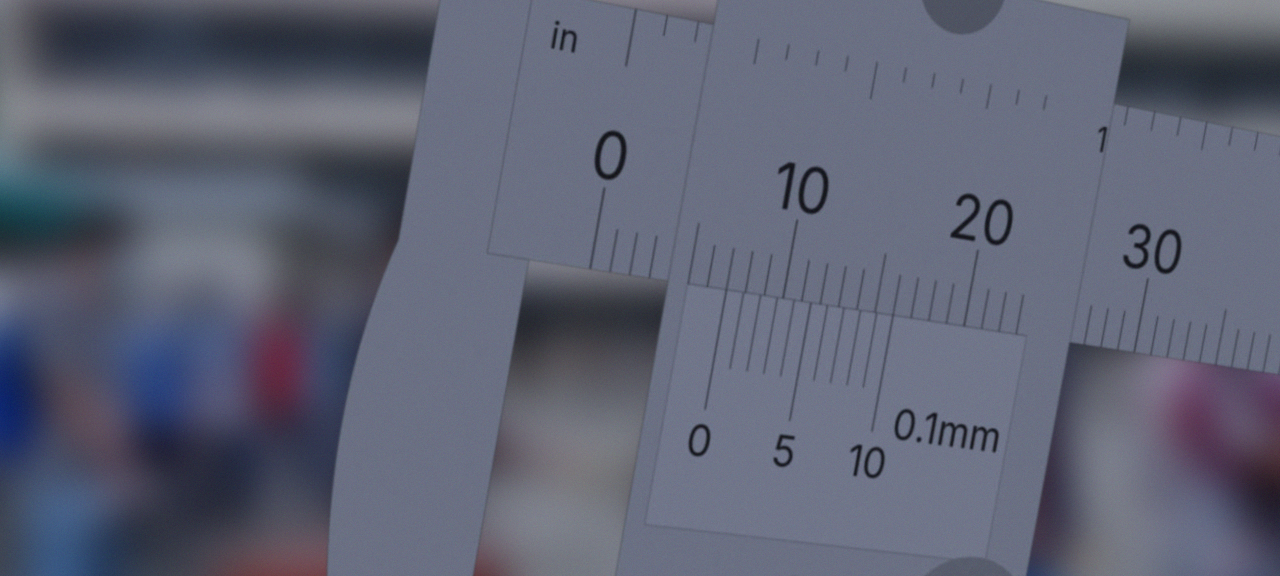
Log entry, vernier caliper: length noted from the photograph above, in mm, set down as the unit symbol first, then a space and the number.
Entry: mm 7.0
